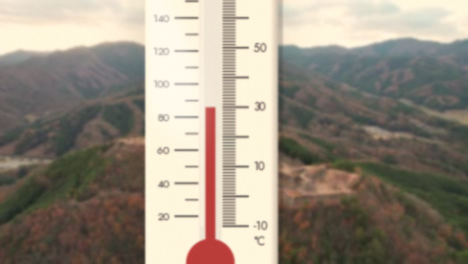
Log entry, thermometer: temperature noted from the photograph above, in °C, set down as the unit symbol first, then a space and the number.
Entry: °C 30
